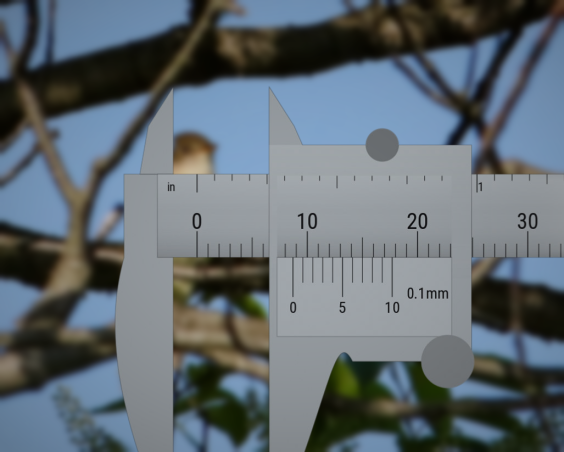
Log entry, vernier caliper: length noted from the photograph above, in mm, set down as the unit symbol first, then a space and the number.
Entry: mm 8.7
